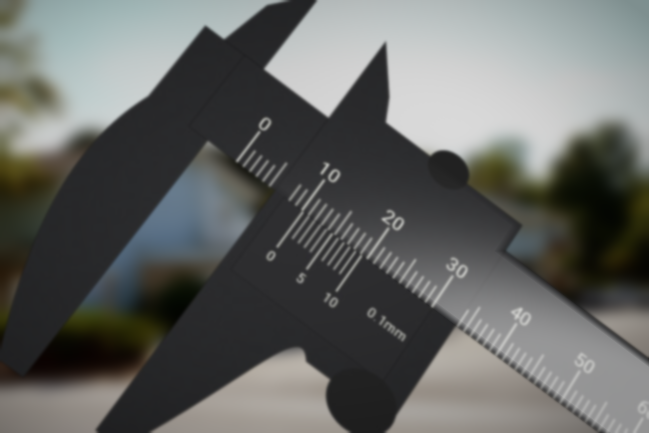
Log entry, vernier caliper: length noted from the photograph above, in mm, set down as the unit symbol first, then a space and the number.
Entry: mm 10.2
